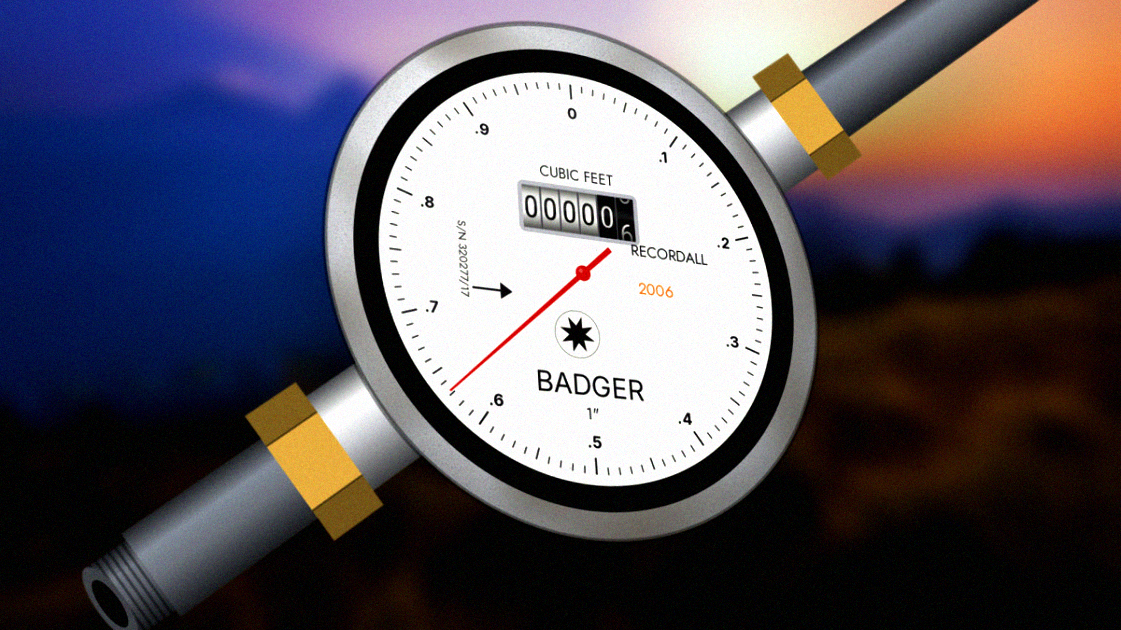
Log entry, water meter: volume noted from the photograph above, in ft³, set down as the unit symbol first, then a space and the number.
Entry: ft³ 5.63
